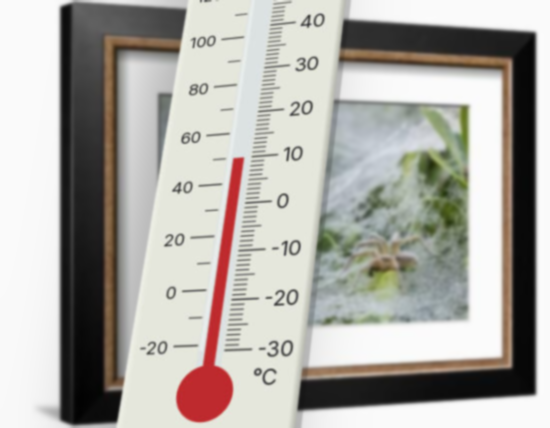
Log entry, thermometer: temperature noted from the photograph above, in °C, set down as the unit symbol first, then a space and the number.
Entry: °C 10
